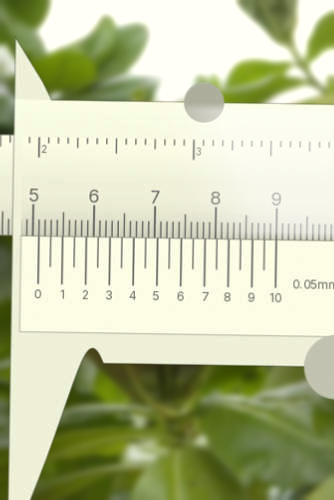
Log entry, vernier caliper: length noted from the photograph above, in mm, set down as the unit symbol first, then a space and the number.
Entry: mm 51.0
